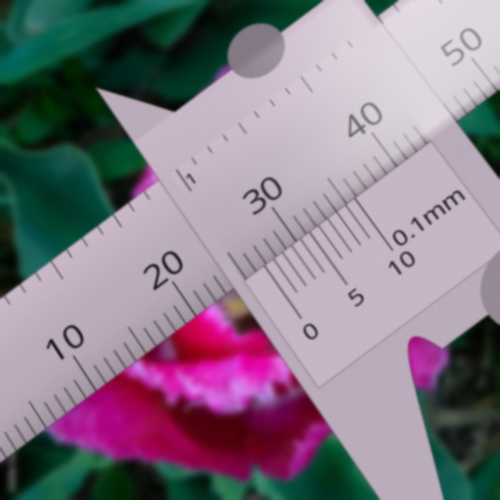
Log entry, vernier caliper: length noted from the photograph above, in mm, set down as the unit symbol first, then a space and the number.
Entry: mm 26.8
